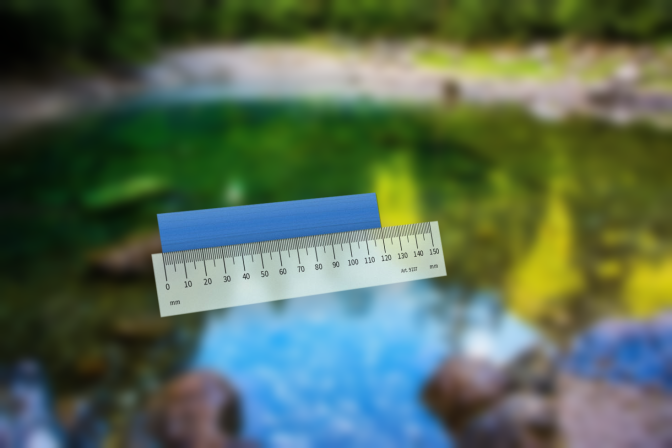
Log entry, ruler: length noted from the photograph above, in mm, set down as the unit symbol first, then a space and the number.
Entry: mm 120
